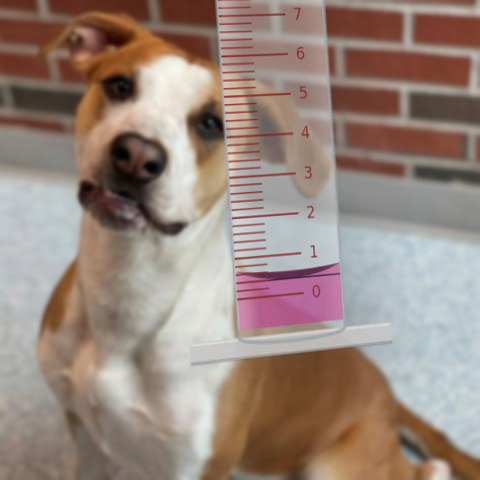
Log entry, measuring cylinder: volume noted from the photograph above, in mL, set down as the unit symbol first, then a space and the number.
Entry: mL 0.4
